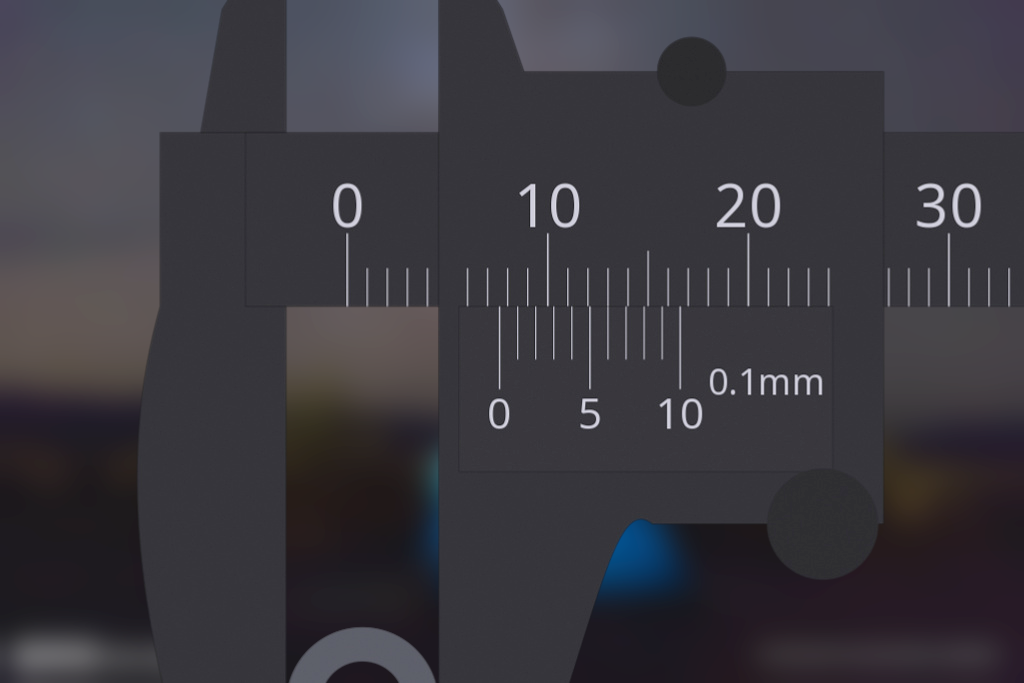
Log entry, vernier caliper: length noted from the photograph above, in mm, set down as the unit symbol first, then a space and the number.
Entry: mm 7.6
